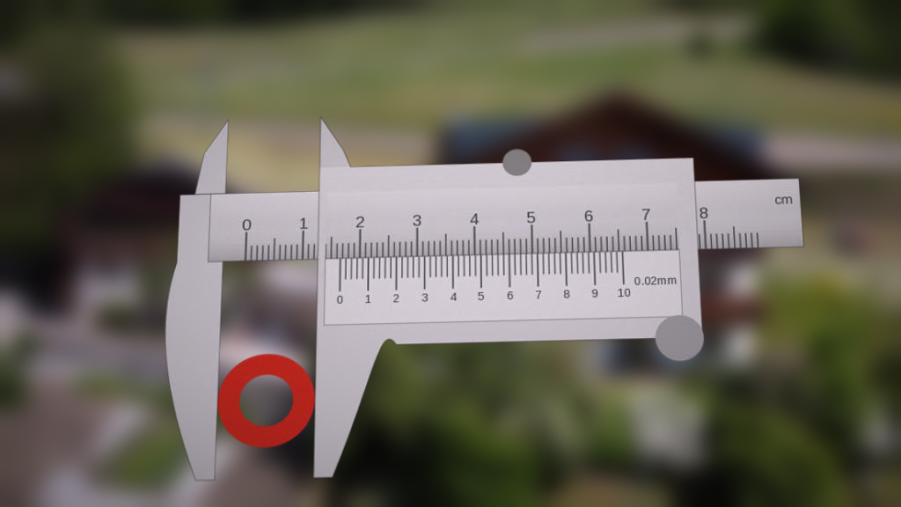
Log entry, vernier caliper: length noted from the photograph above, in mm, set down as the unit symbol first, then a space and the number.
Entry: mm 16.6
